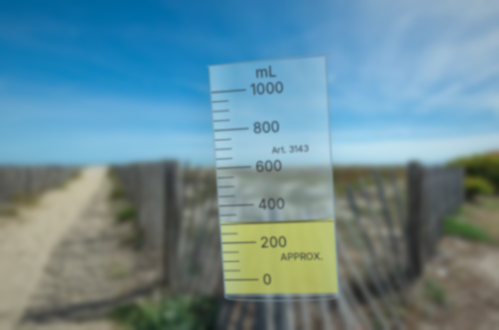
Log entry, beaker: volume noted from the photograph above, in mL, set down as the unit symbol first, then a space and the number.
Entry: mL 300
